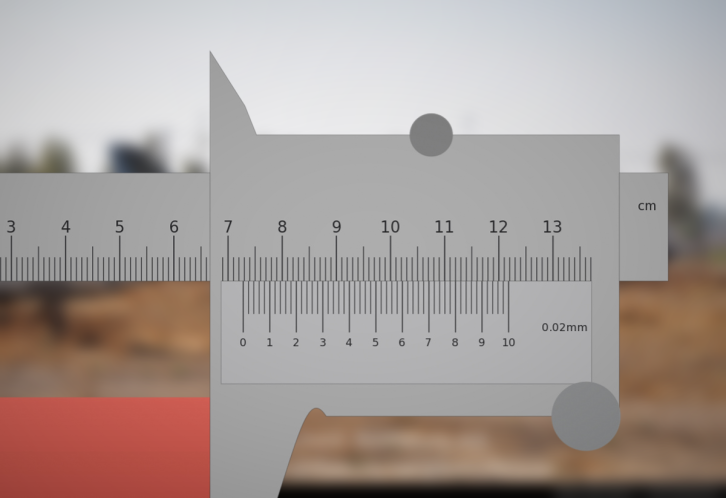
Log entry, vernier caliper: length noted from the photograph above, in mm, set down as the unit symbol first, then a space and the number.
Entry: mm 72.8
